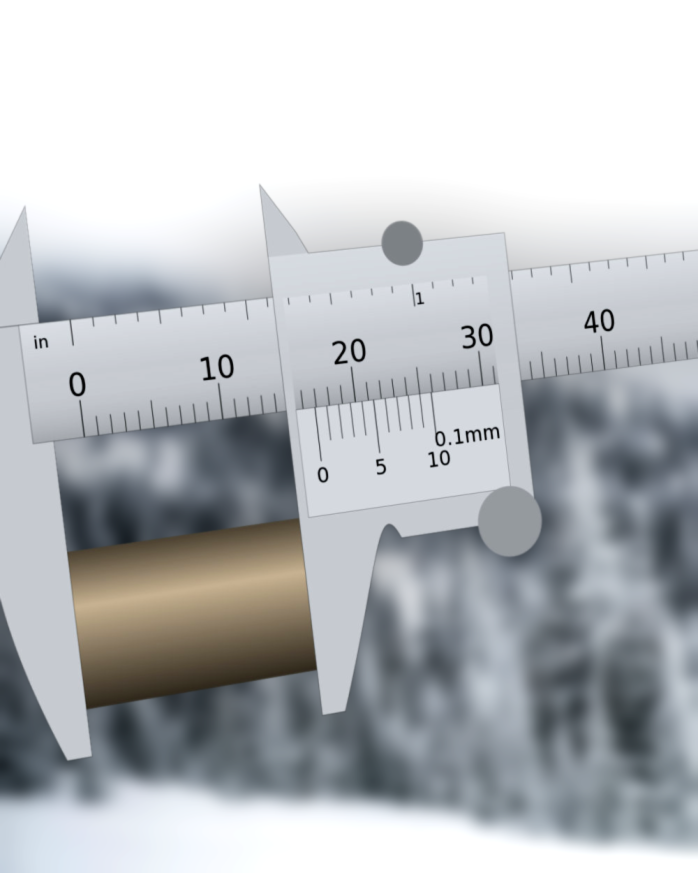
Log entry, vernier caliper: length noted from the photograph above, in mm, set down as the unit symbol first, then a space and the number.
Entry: mm 16.9
